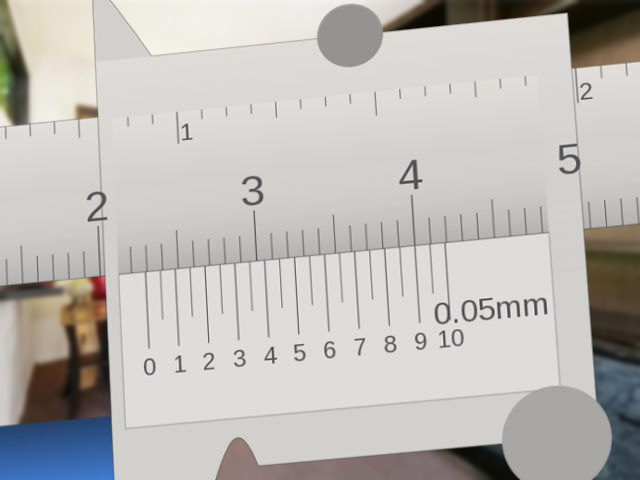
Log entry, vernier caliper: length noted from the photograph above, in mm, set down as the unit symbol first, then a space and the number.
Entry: mm 22.9
